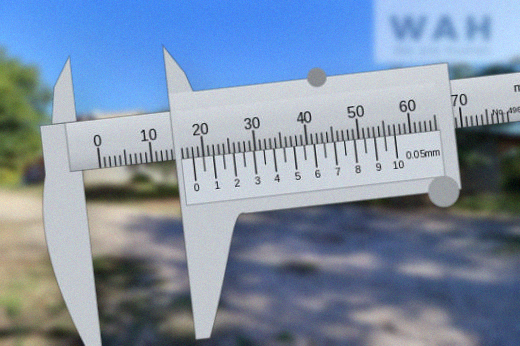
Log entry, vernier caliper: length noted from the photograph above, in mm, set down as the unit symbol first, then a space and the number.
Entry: mm 18.0
